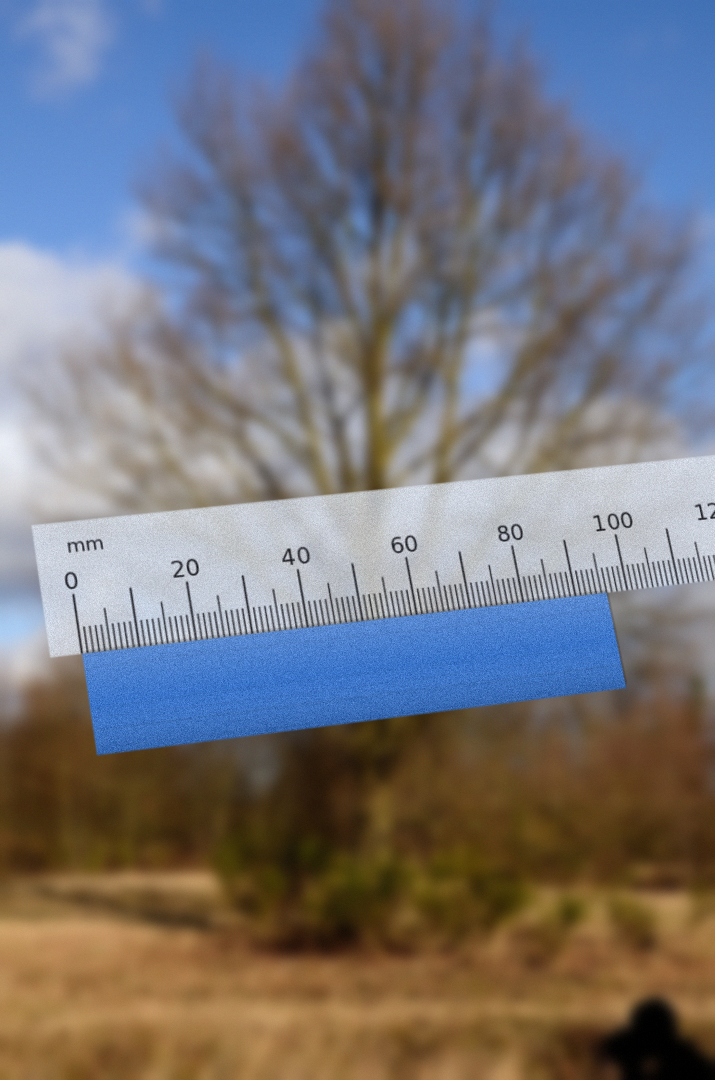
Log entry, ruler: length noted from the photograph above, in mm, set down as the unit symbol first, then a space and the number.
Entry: mm 96
